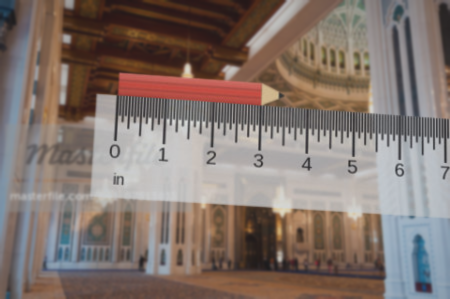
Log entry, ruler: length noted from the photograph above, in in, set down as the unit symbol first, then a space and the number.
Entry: in 3.5
